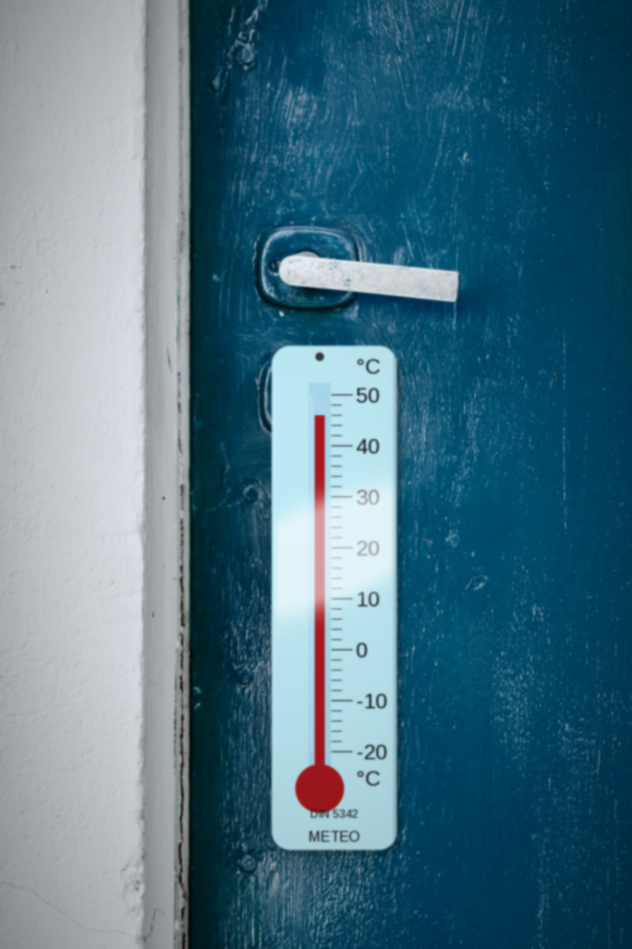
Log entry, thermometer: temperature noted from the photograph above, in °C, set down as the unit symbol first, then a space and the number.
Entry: °C 46
